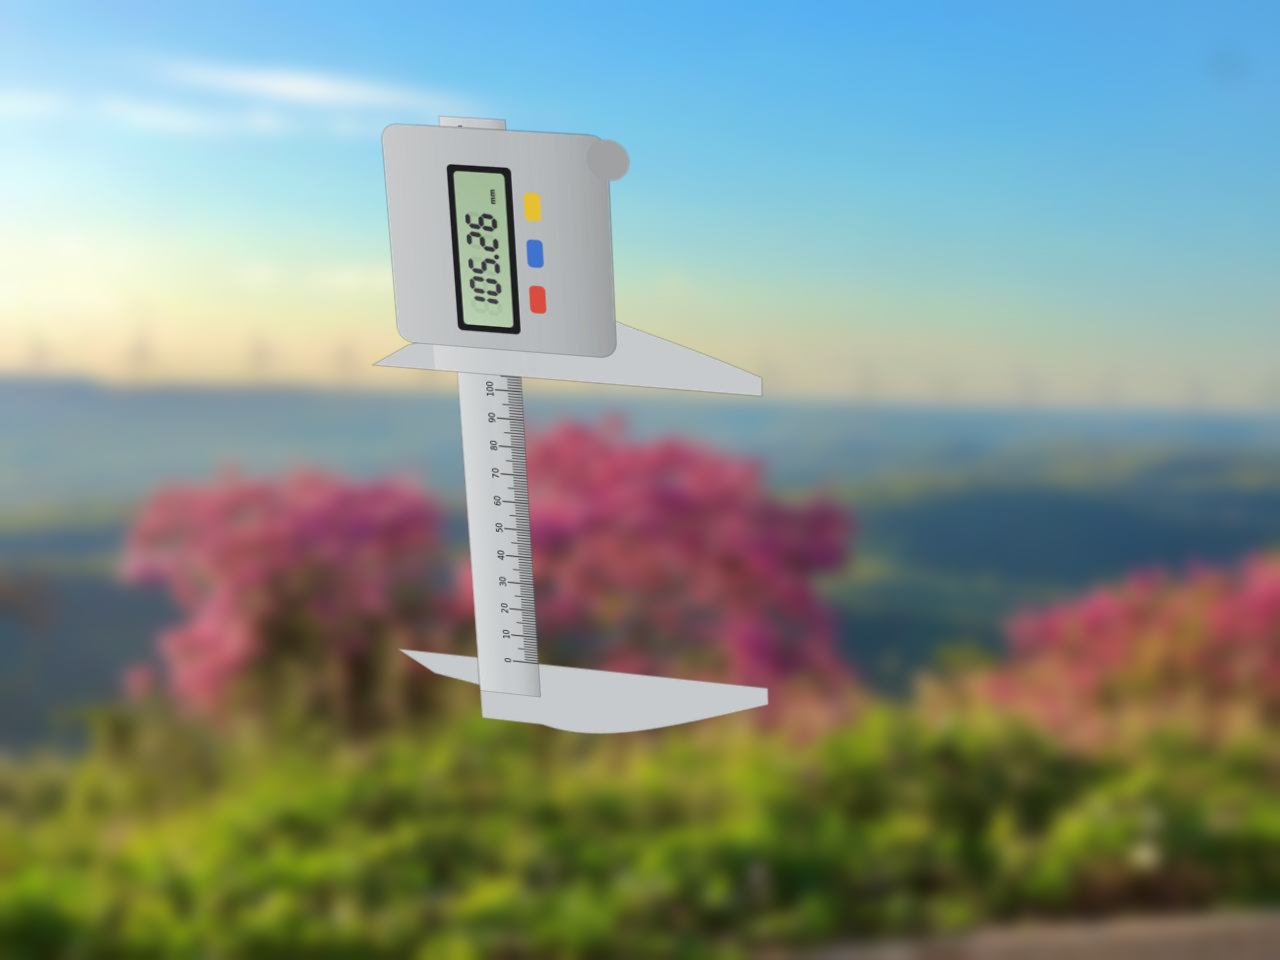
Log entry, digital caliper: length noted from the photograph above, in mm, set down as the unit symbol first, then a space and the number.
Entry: mm 105.26
